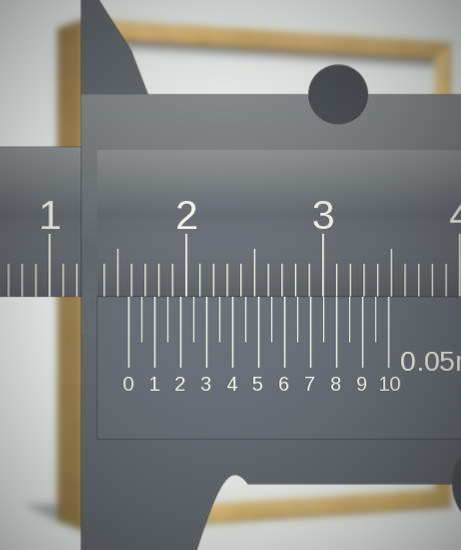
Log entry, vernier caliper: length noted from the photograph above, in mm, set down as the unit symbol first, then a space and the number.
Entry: mm 15.8
